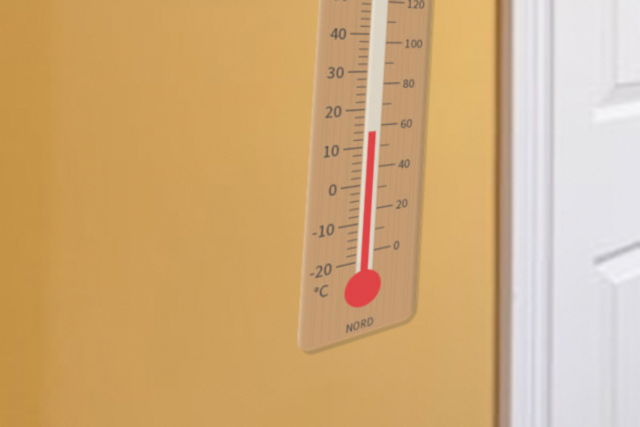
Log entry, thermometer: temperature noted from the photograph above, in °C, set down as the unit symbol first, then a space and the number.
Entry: °C 14
